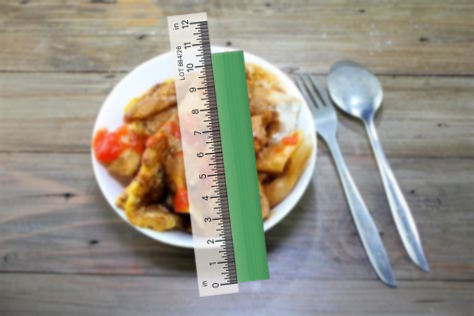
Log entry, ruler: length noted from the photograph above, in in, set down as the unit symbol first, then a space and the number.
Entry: in 10.5
